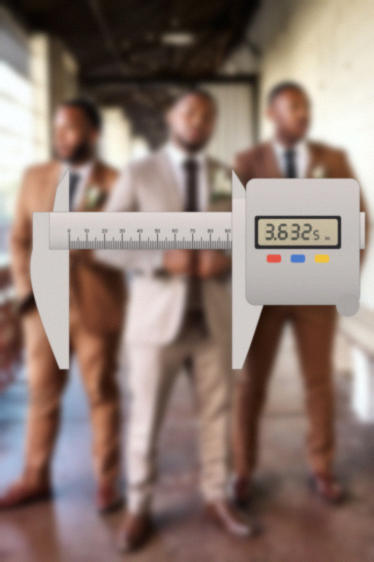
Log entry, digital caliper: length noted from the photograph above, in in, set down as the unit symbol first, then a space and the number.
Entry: in 3.6325
